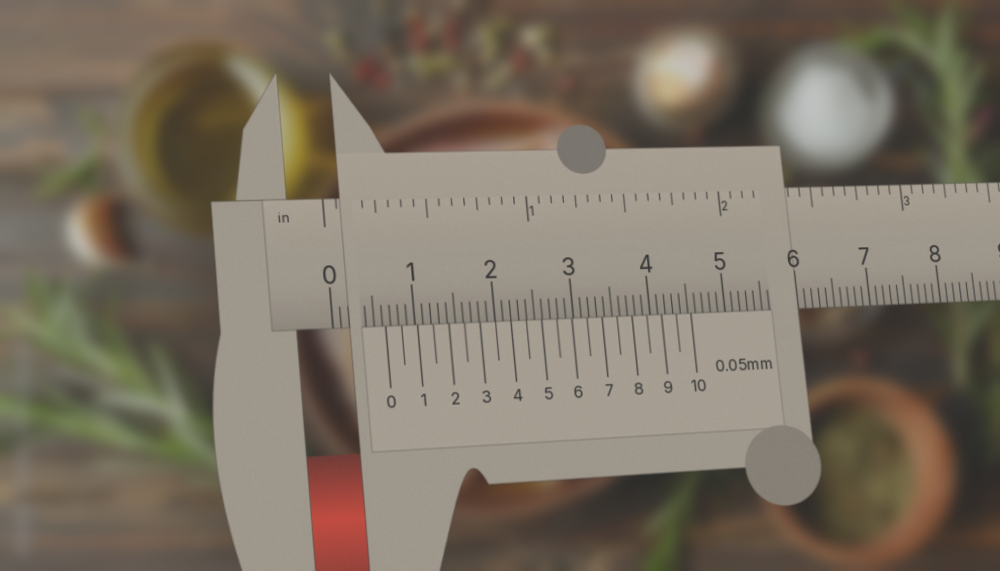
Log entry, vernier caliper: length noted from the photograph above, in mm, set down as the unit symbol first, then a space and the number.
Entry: mm 6.4
